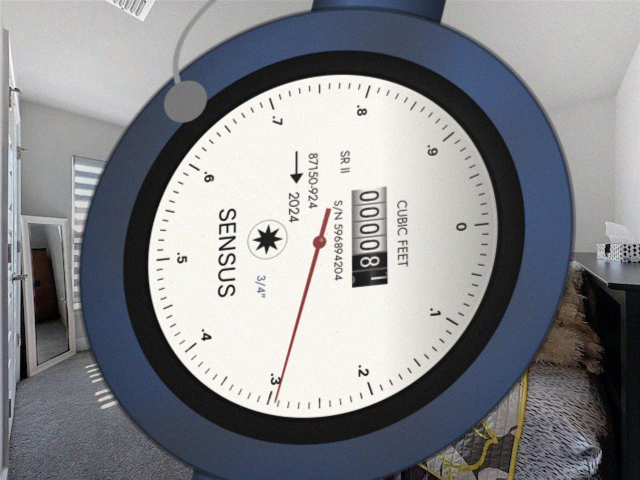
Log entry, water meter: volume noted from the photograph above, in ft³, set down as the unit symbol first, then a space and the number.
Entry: ft³ 81.29
